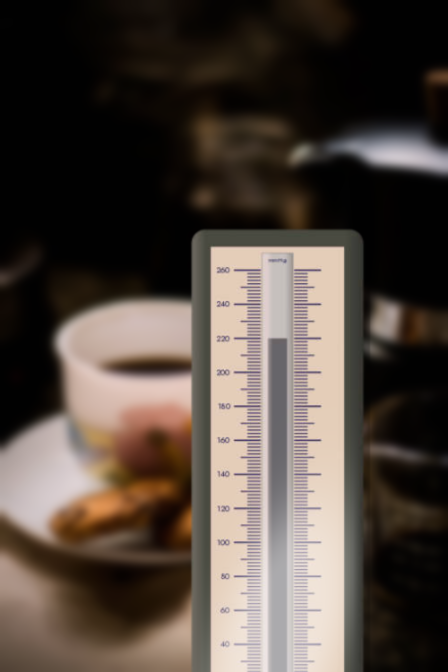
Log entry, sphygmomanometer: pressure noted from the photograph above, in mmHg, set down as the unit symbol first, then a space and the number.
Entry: mmHg 220
